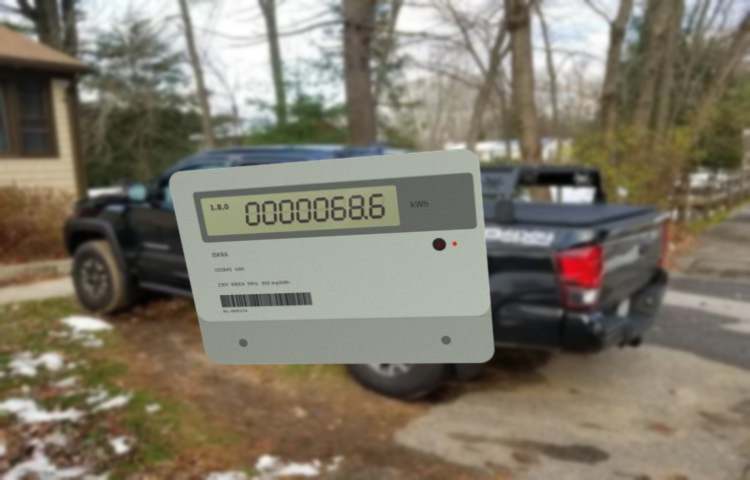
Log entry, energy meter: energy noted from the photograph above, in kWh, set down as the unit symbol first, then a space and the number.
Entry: kWh 68.6
